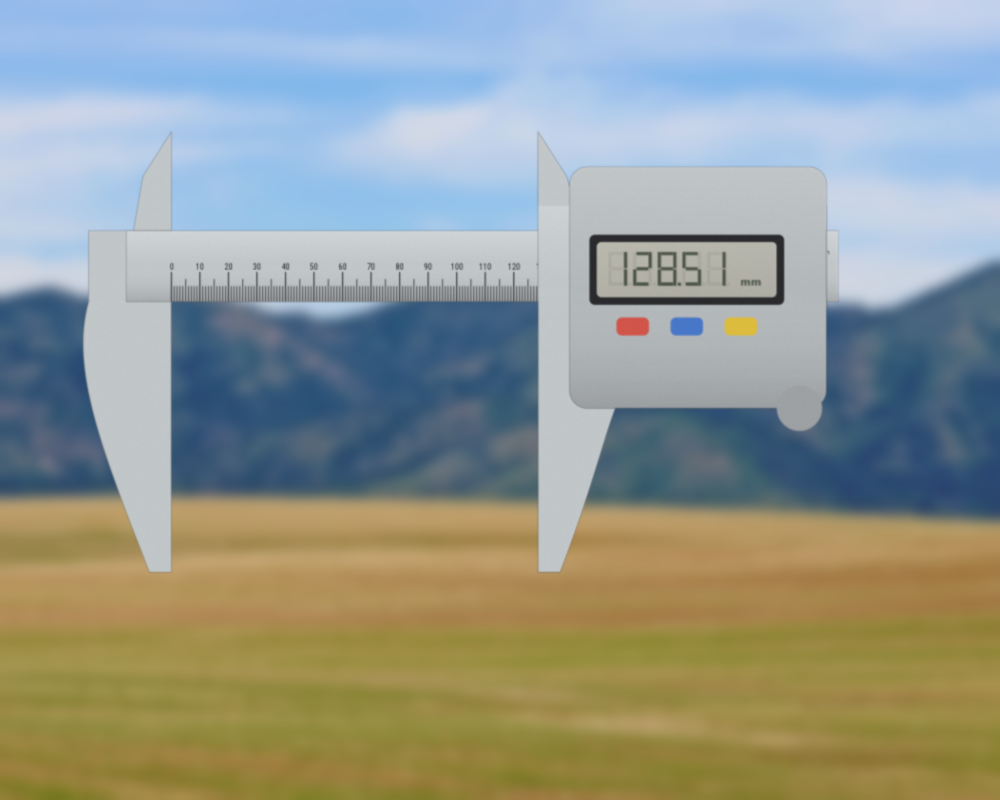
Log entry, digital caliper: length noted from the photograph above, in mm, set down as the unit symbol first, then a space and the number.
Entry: mm 128.51
